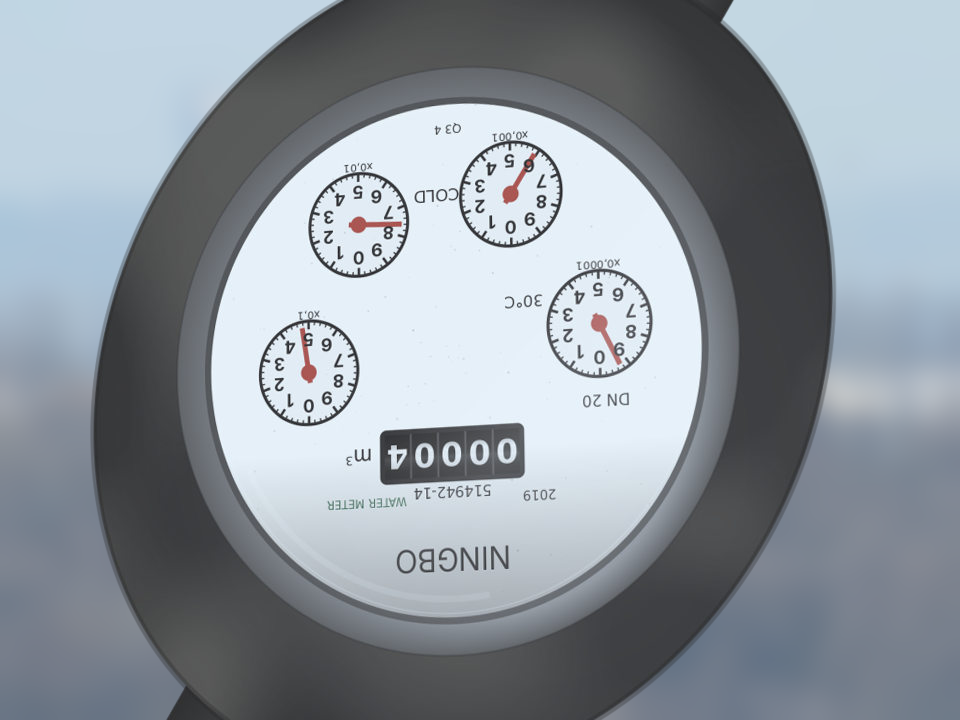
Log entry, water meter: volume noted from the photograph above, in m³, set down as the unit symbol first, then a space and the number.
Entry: m³ 4.4759
